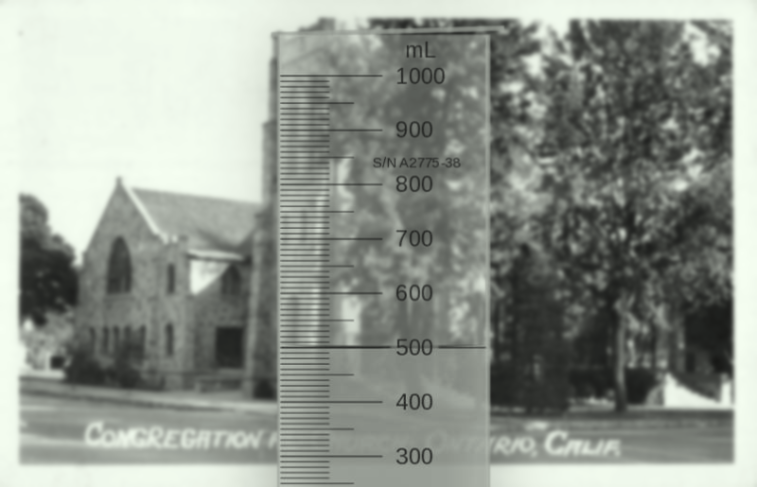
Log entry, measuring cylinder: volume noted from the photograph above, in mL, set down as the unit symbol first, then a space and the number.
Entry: mL 500
